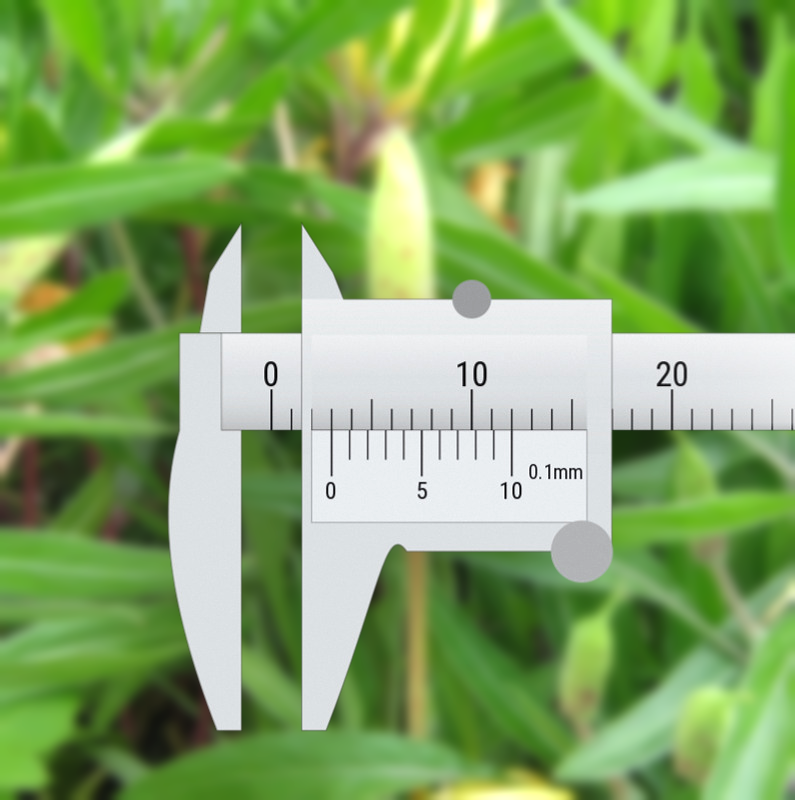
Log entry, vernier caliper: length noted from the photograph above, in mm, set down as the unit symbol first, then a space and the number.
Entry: mm 3.0
